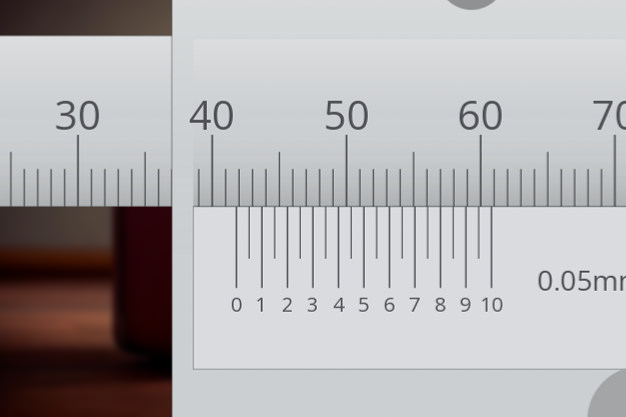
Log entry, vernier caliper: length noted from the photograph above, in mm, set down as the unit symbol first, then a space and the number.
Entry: mm 41.8
